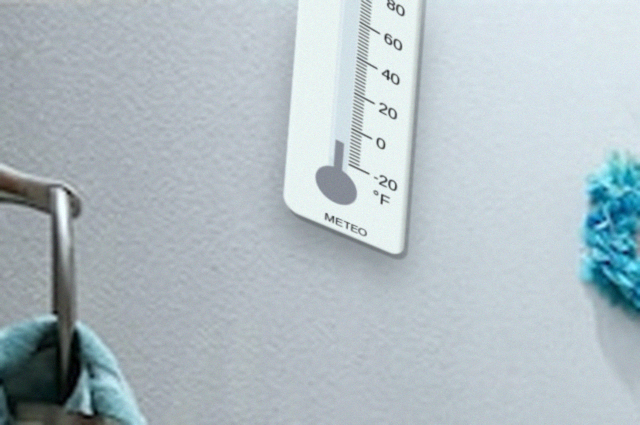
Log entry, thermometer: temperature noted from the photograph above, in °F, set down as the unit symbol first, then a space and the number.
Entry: °F -10
